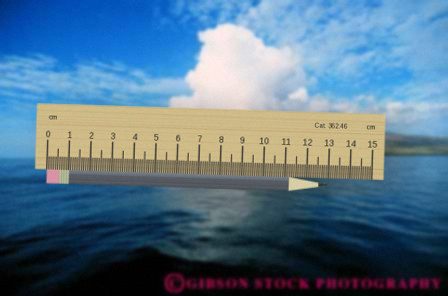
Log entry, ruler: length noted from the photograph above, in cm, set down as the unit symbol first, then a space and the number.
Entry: cm 13
